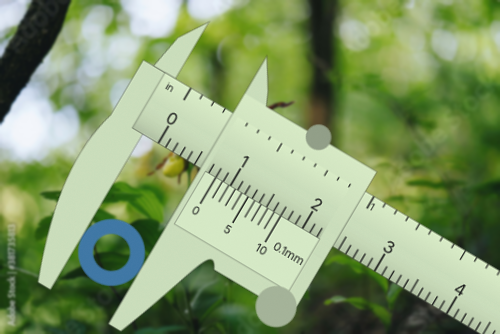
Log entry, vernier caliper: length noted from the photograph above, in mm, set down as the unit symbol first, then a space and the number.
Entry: mm 8.0
